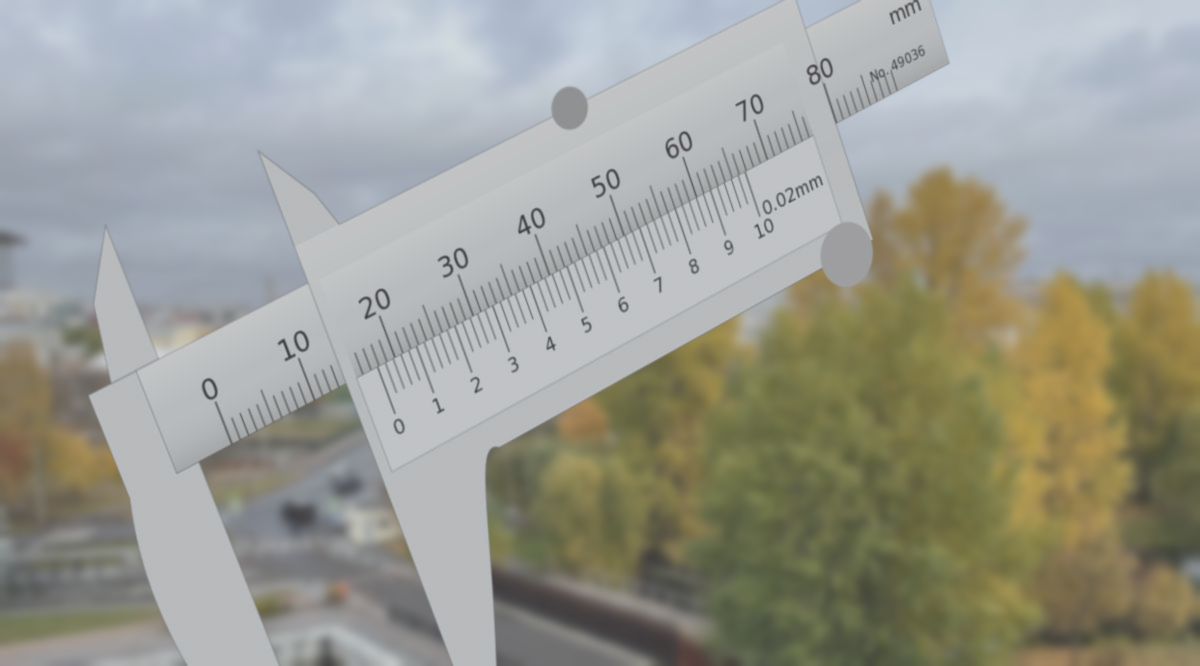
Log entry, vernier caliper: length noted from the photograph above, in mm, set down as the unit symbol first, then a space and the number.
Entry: mm 17.8
